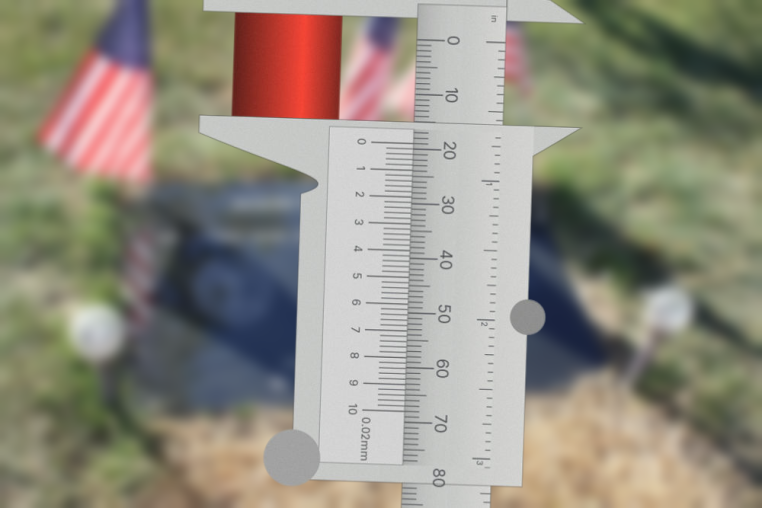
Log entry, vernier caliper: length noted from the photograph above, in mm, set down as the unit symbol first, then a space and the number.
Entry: mm 19.0
